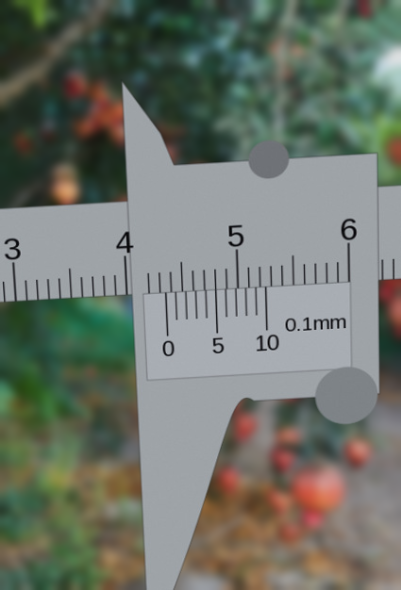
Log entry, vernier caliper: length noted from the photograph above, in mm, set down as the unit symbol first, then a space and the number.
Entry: mm 43.5
